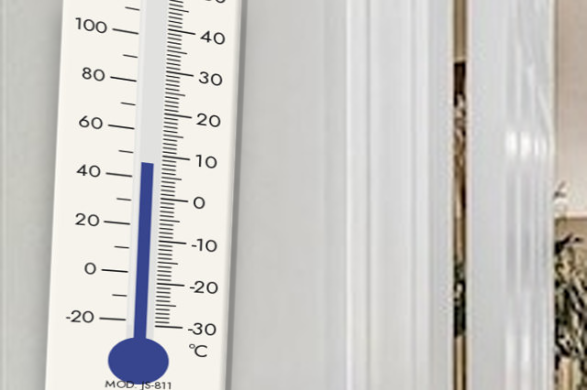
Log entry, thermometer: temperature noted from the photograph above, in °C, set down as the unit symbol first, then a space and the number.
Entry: °C 8
